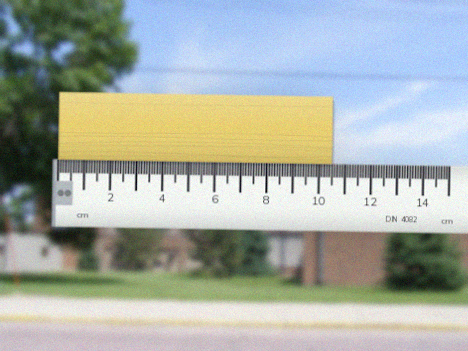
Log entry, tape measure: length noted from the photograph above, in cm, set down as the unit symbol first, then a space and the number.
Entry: cm 10.5
